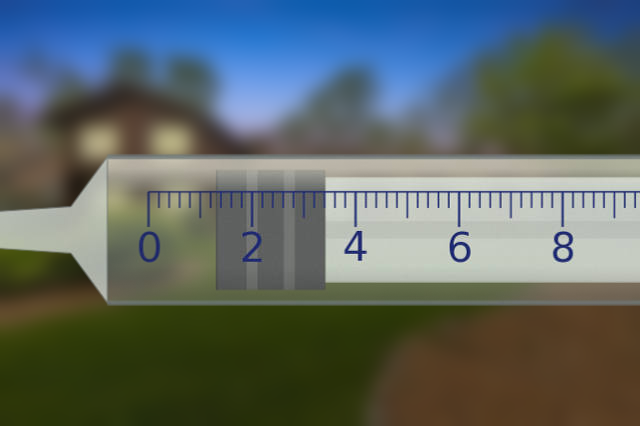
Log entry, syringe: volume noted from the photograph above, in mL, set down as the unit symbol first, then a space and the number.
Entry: mL 1.3
